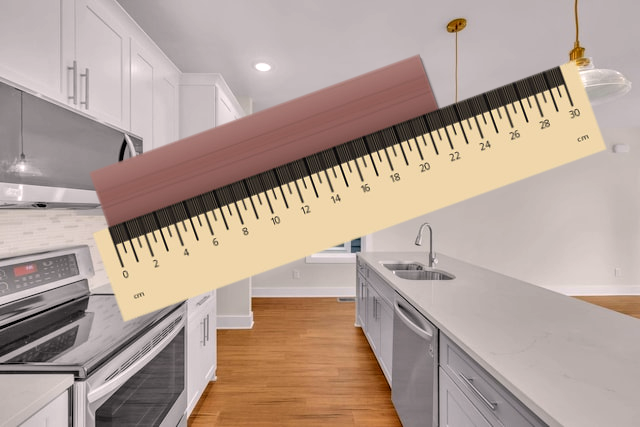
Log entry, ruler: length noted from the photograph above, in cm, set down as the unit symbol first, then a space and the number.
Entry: cm 22
